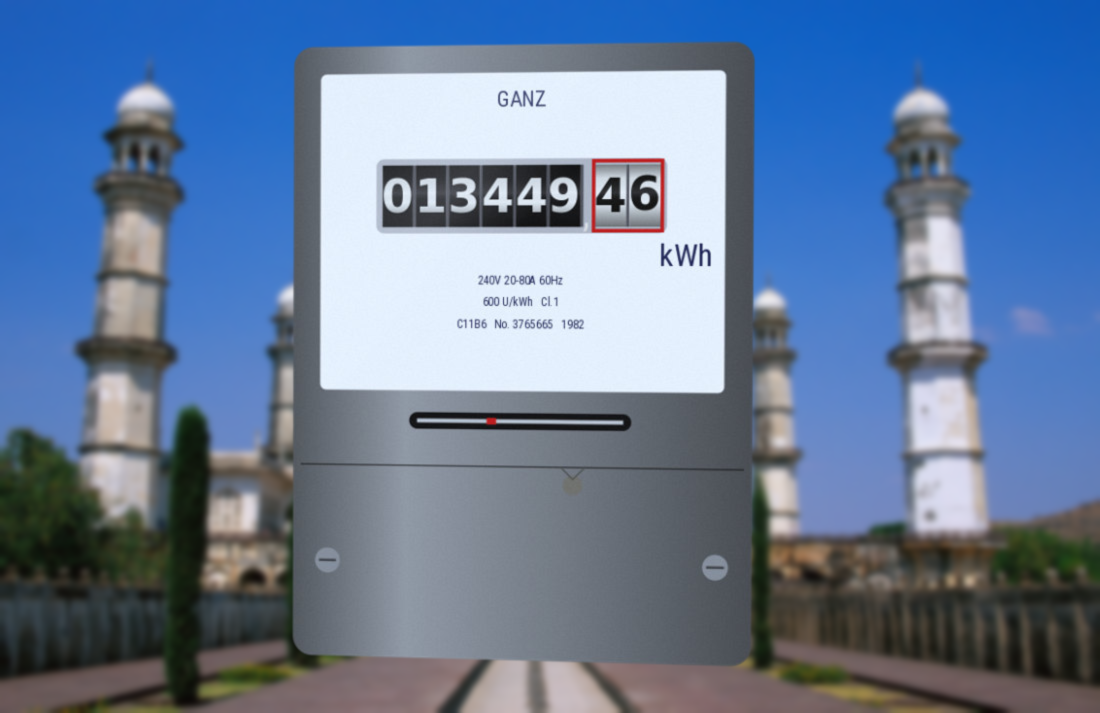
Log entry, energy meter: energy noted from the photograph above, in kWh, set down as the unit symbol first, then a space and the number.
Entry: kWh 13449.46
